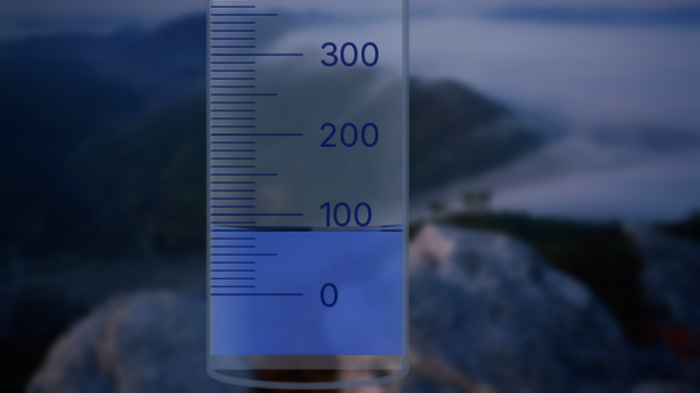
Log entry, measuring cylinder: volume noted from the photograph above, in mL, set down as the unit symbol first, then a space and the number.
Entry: mL 80
